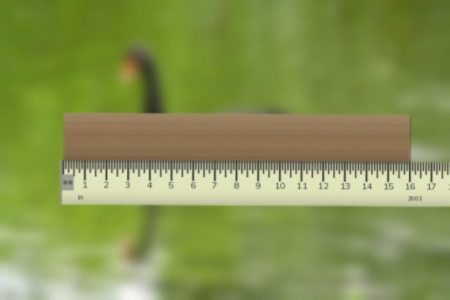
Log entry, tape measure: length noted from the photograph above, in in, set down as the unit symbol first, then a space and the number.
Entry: in 16
